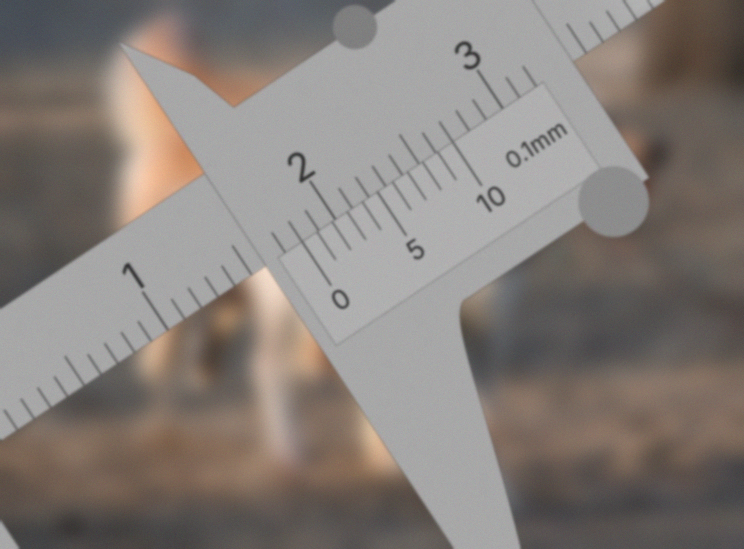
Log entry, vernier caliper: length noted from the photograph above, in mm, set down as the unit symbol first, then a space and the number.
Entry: mm 18.0
